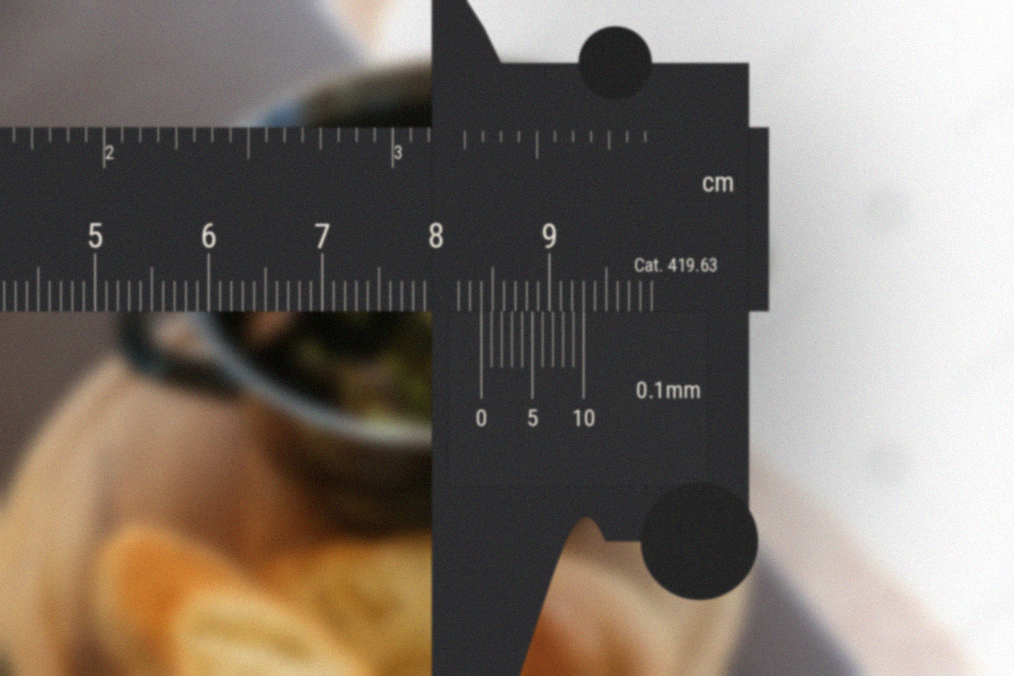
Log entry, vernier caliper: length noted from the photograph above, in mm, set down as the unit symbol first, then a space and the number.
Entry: mm 84.0
